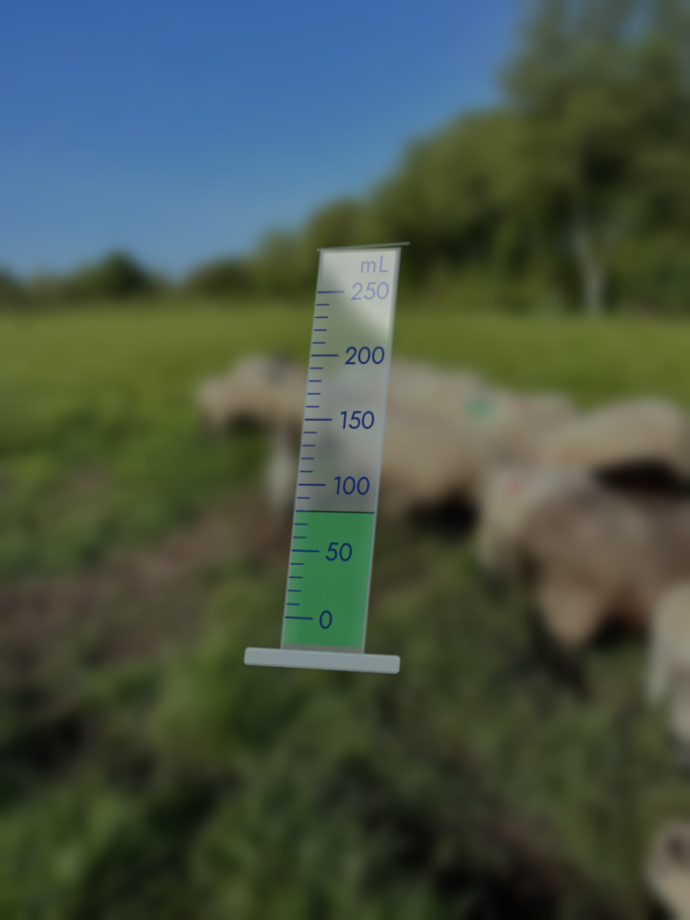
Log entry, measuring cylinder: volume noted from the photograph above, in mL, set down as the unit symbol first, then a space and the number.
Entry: mL 80
